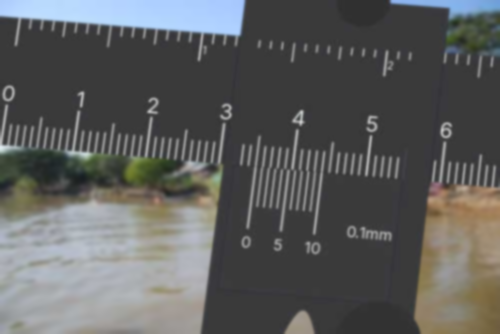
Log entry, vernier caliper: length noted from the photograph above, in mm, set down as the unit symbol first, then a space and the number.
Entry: mm 35.0
